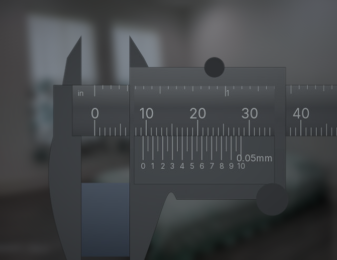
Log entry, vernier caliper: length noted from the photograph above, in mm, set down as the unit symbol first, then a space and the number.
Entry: mm 9.4
